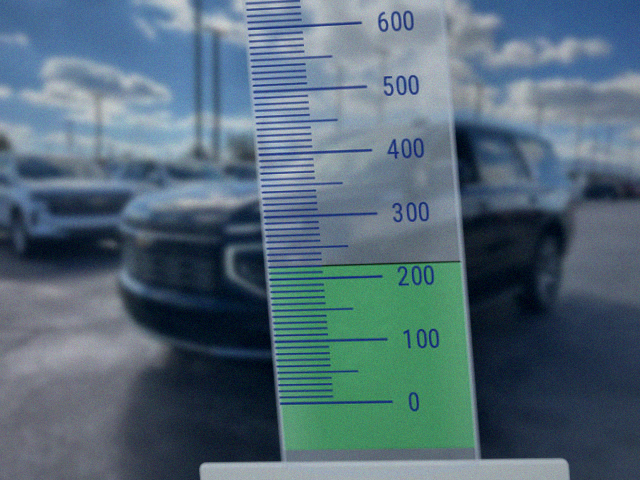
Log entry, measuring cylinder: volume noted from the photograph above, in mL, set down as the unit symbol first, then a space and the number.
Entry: mL 220
